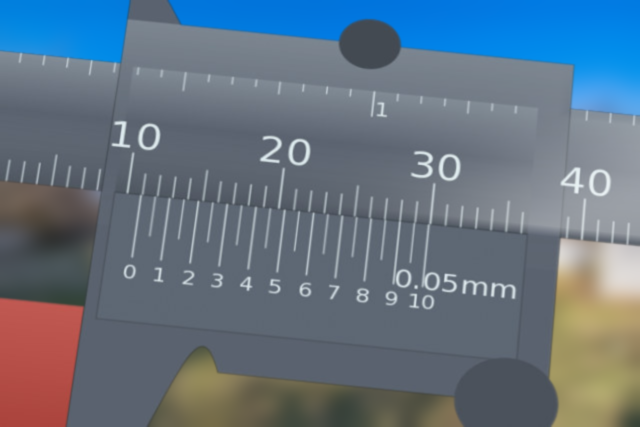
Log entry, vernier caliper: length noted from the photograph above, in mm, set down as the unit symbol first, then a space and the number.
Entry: mm 10.9
